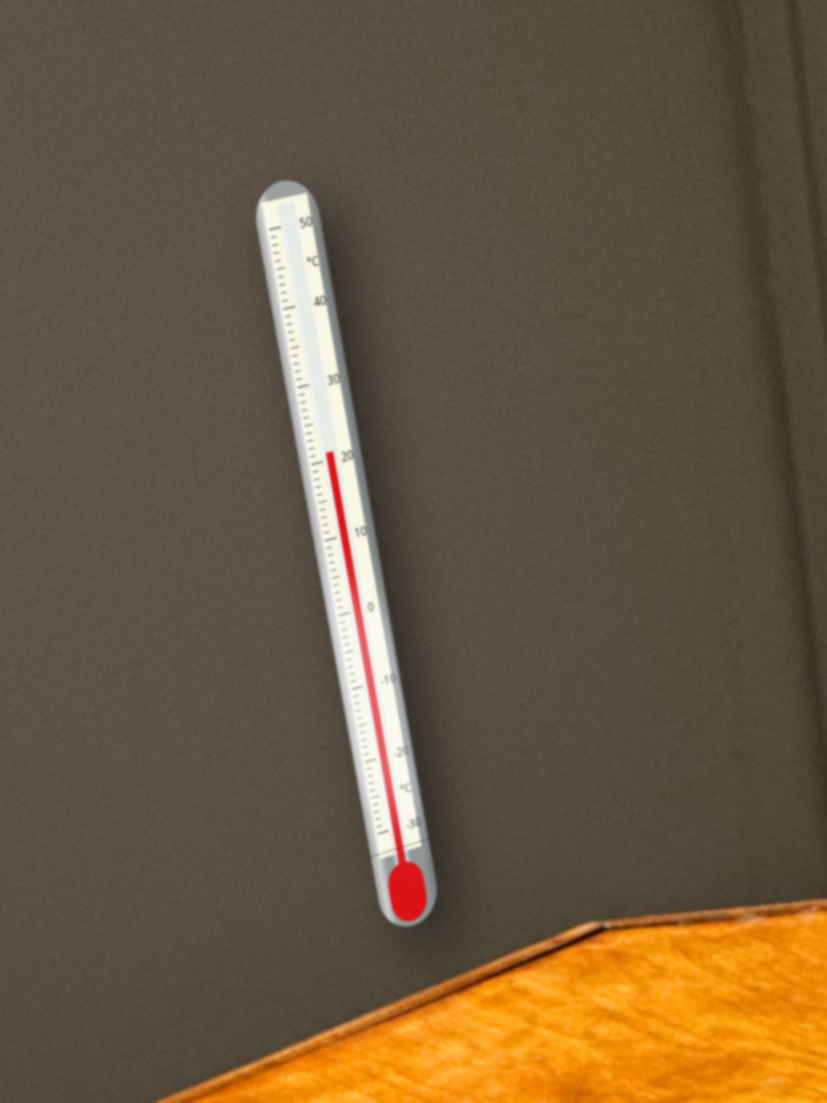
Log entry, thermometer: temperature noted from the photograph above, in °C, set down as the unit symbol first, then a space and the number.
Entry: °C 21
